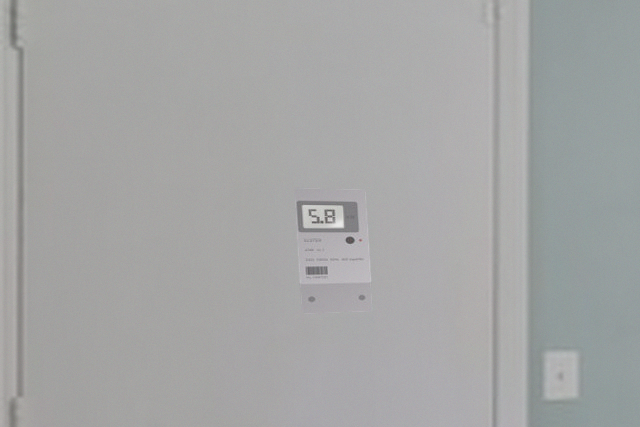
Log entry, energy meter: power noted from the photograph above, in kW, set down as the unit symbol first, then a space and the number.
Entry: kW 5.8
